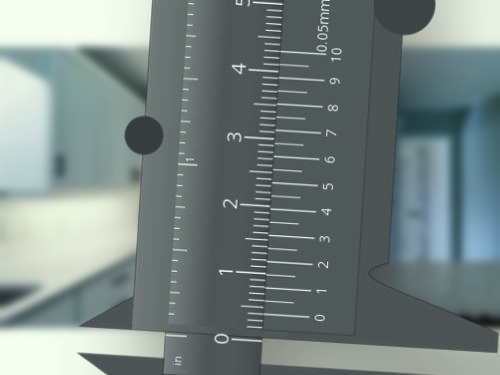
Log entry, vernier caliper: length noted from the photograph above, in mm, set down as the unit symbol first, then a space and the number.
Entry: mm 4.0
